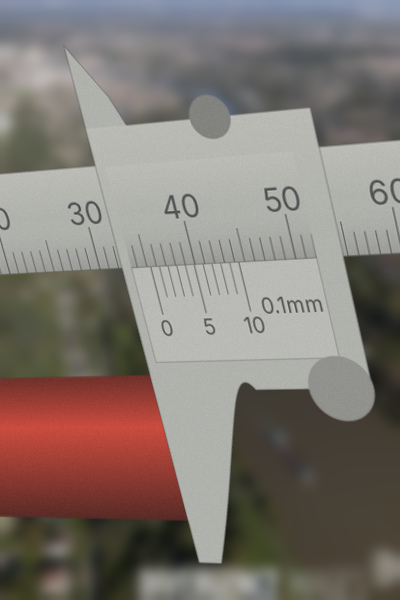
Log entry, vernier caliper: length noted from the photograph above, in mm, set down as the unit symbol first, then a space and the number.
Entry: mm 35.4
